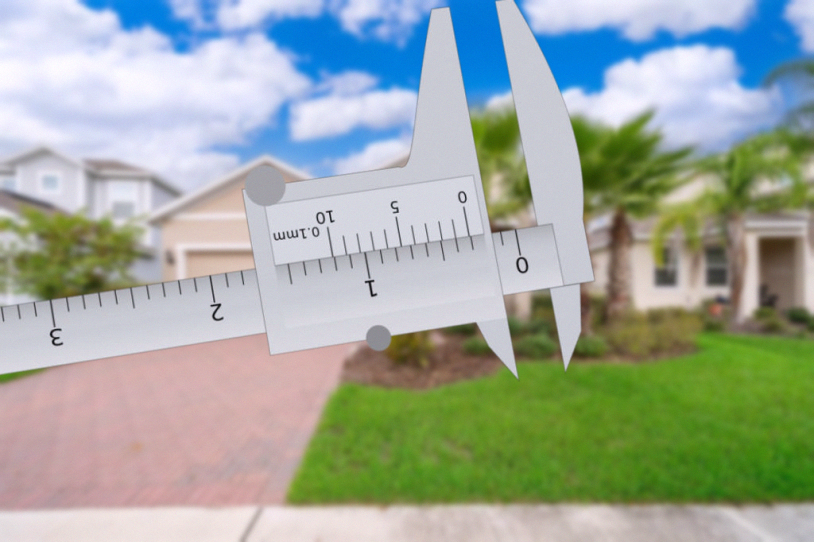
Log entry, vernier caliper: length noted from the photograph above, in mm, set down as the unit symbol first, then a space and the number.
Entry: mm 3.1
